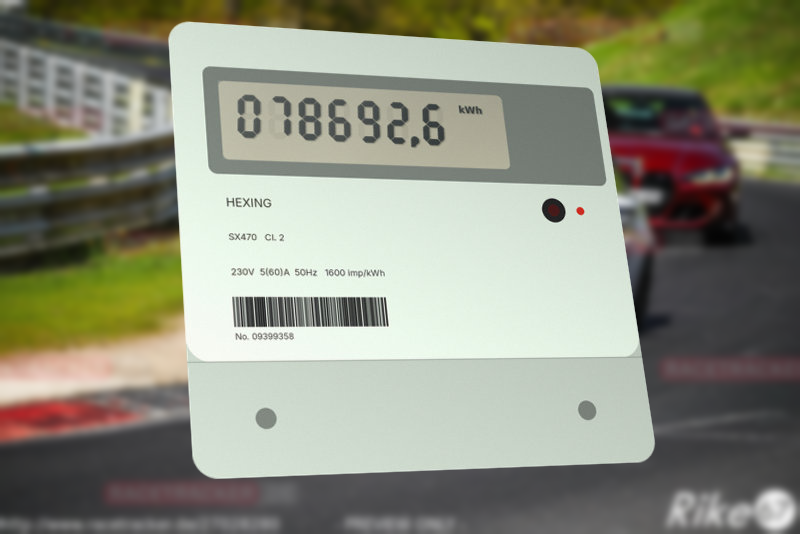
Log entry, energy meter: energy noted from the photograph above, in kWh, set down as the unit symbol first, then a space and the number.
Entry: kWh 78692.6
